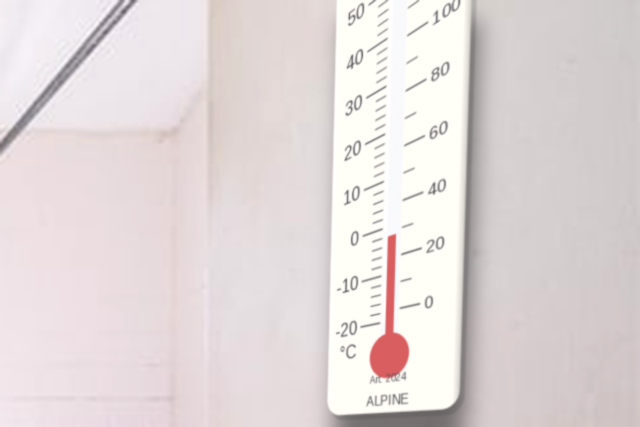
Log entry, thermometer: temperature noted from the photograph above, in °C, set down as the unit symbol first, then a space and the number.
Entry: °C -2
